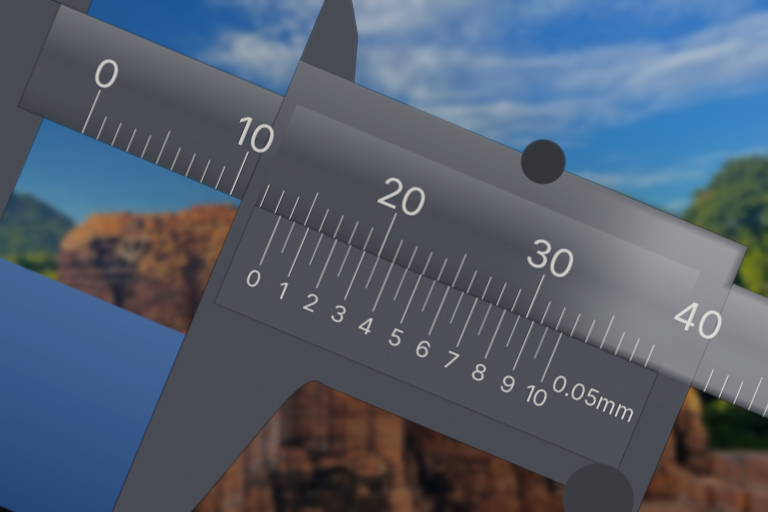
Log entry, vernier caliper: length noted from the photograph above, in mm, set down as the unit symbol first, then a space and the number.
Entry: mm 13.4
